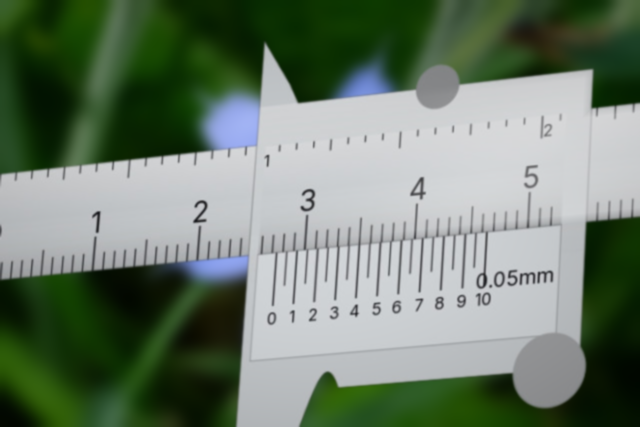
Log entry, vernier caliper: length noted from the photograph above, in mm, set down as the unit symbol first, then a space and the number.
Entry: mm 27.4
